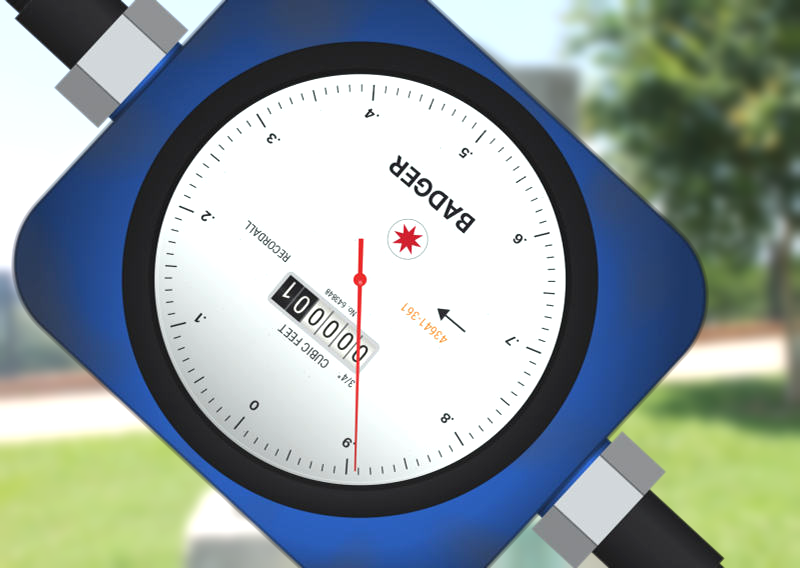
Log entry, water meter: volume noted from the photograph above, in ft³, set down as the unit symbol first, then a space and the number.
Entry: ft³ 0.89
